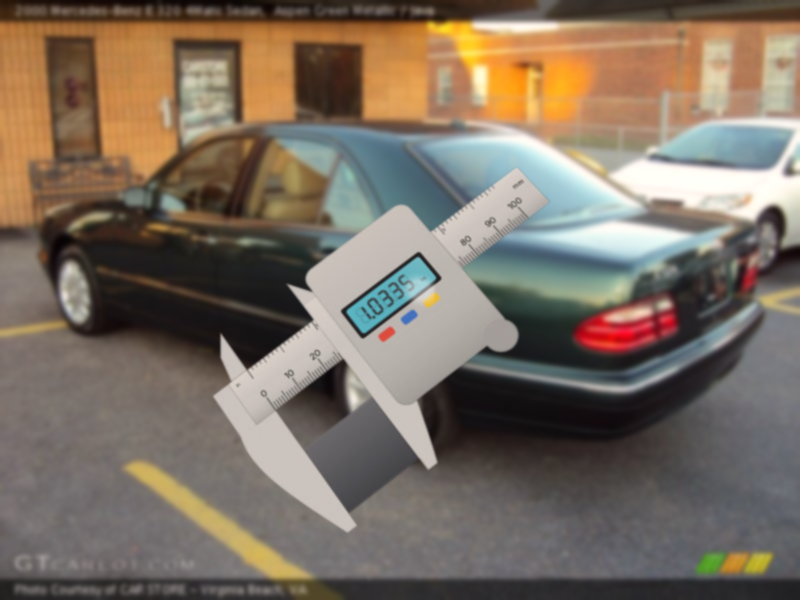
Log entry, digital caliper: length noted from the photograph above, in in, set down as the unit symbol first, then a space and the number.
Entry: in 1.0335
